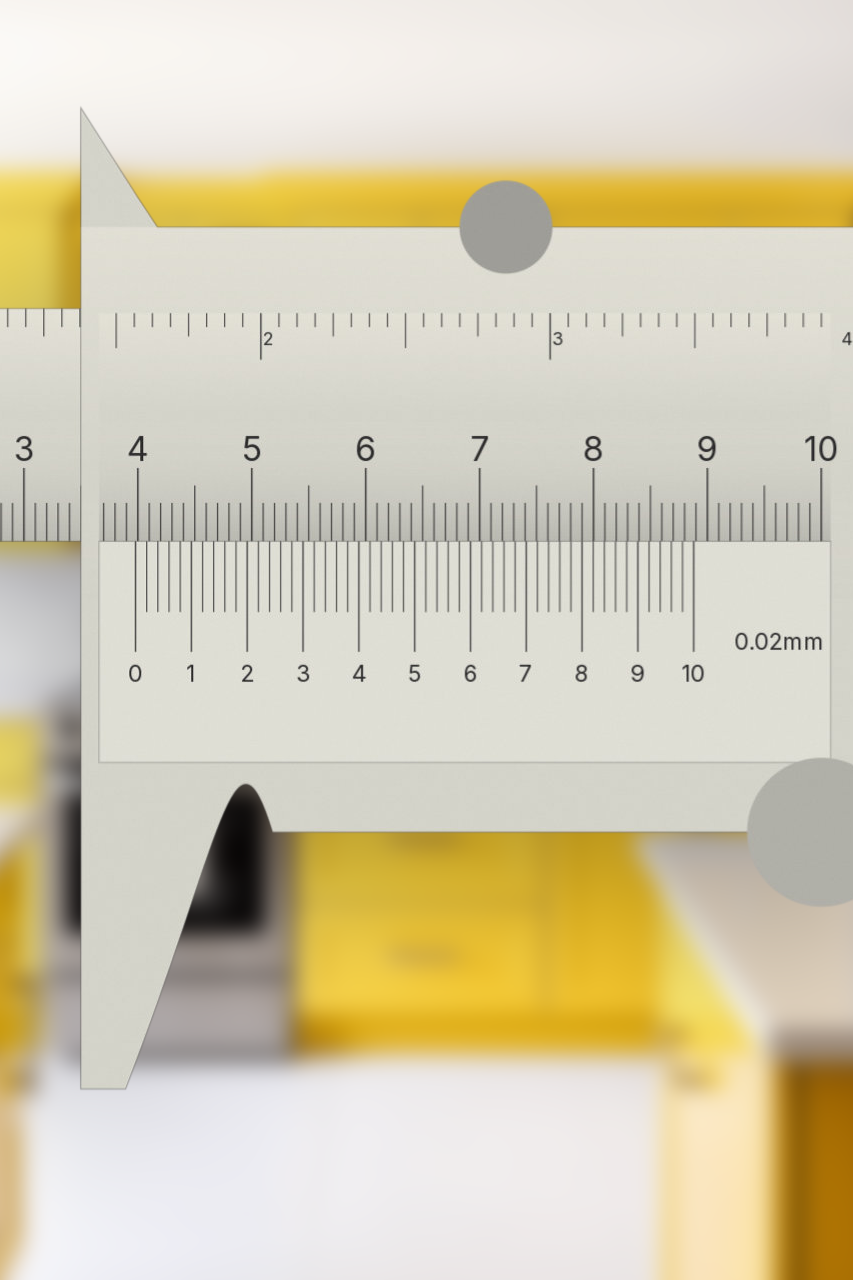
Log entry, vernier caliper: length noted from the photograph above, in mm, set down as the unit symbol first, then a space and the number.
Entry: mm 39.8
